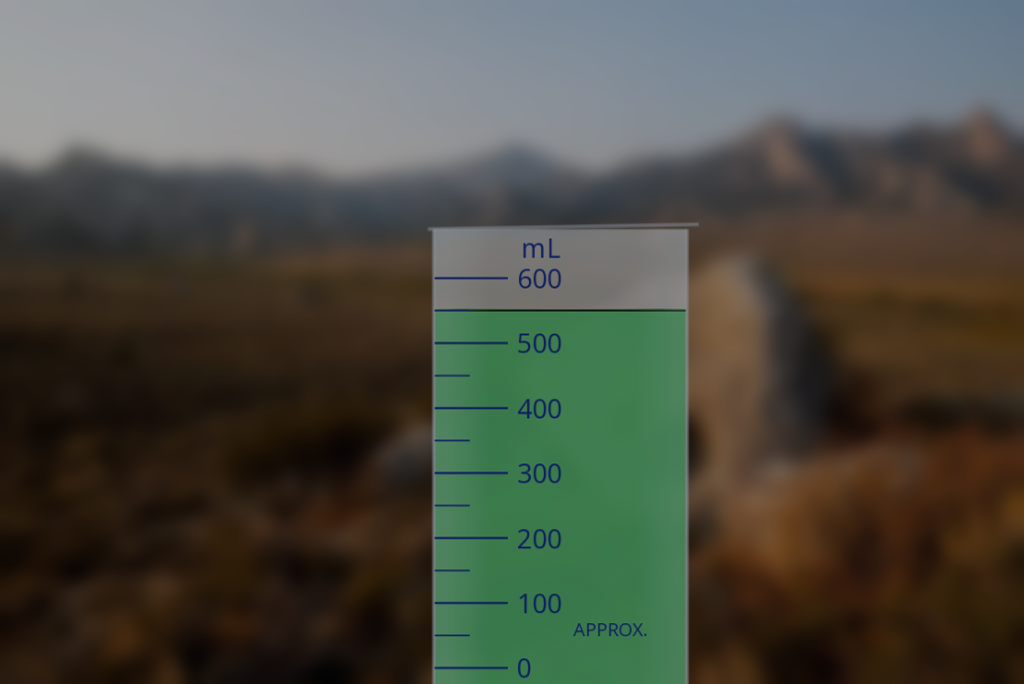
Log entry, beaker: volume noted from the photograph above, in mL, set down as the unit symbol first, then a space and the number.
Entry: mL 550
